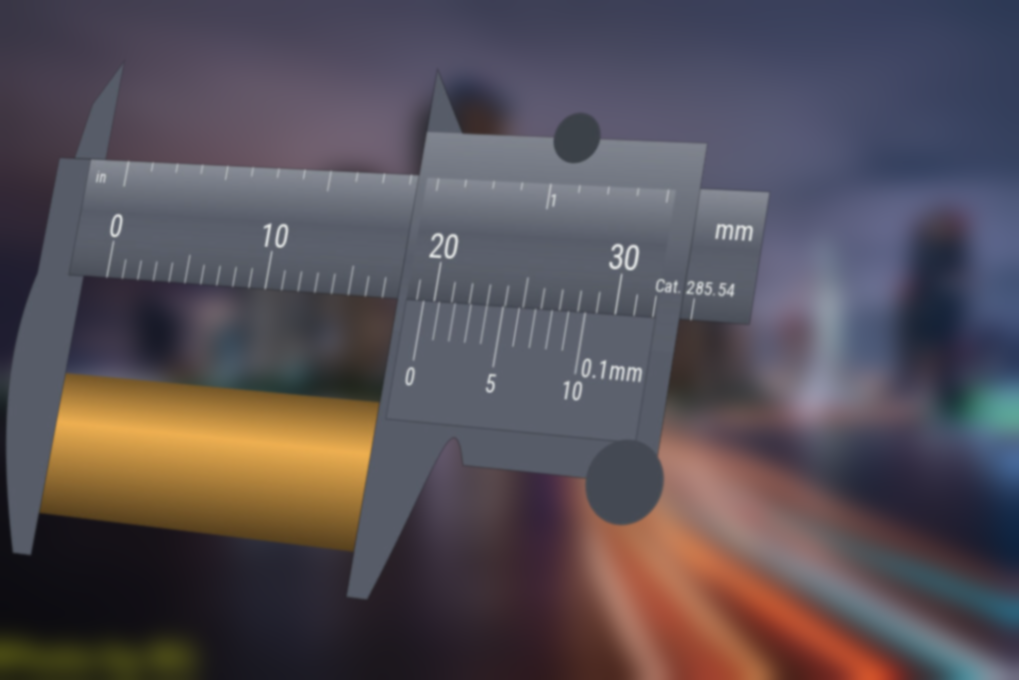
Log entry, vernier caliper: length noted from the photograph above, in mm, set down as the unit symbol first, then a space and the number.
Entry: mm 19.4
